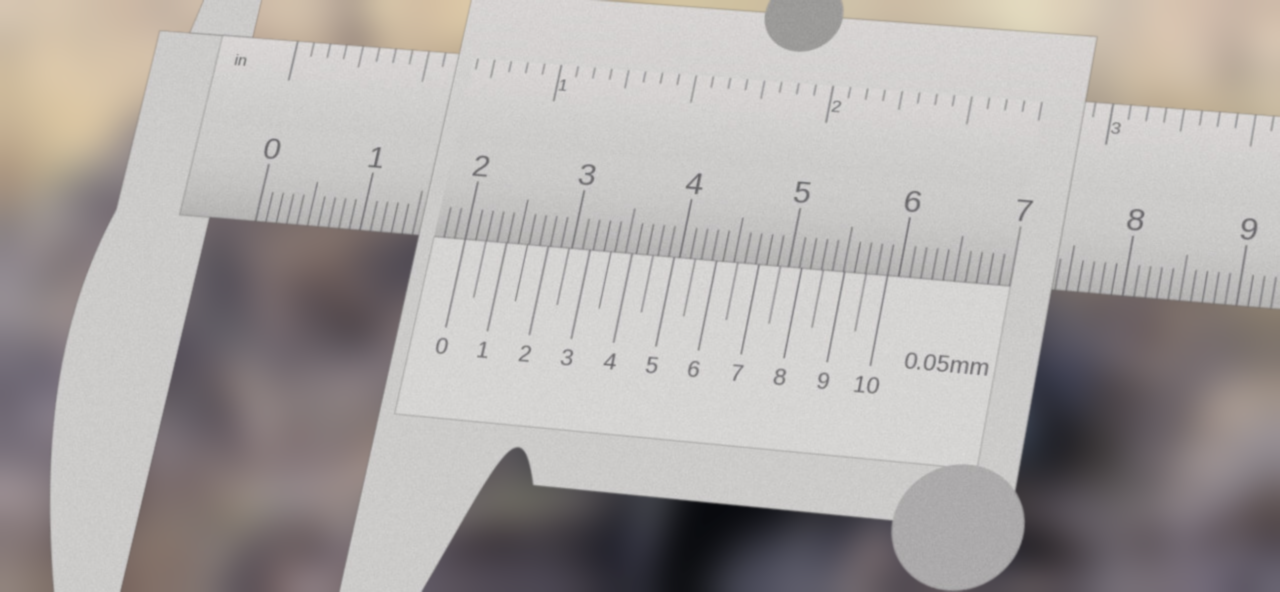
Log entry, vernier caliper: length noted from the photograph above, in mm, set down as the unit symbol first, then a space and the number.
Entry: mm 20.0
